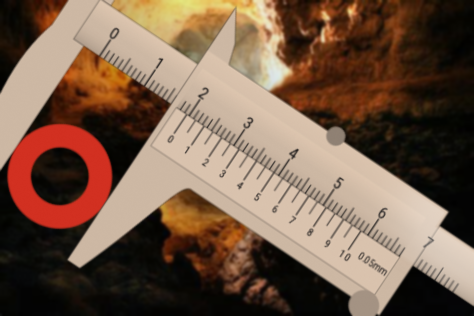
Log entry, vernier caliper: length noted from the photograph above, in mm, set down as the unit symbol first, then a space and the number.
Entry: mm 19.5
